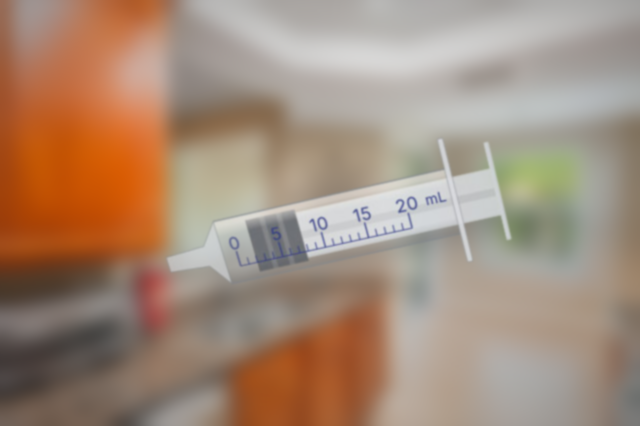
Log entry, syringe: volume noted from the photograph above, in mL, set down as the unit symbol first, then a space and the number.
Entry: mL 2
